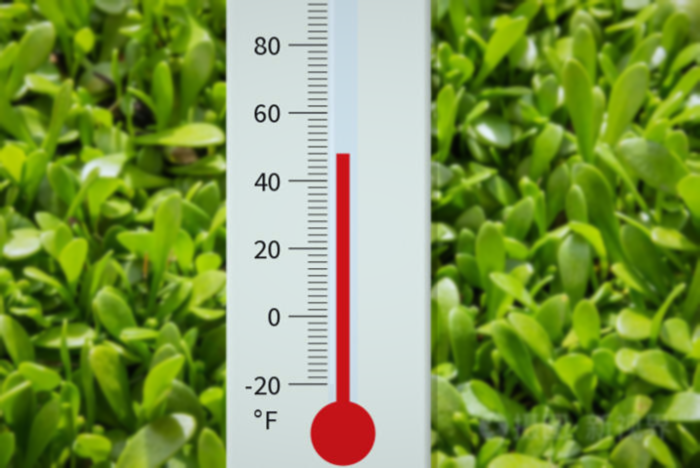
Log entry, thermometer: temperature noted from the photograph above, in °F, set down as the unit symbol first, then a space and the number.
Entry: °F 48
